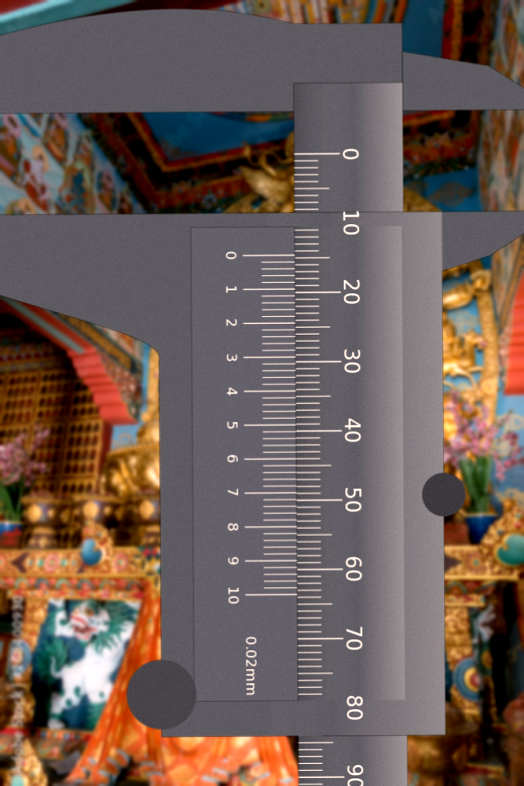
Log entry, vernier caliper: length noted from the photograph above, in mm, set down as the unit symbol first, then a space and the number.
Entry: mm 14.6
